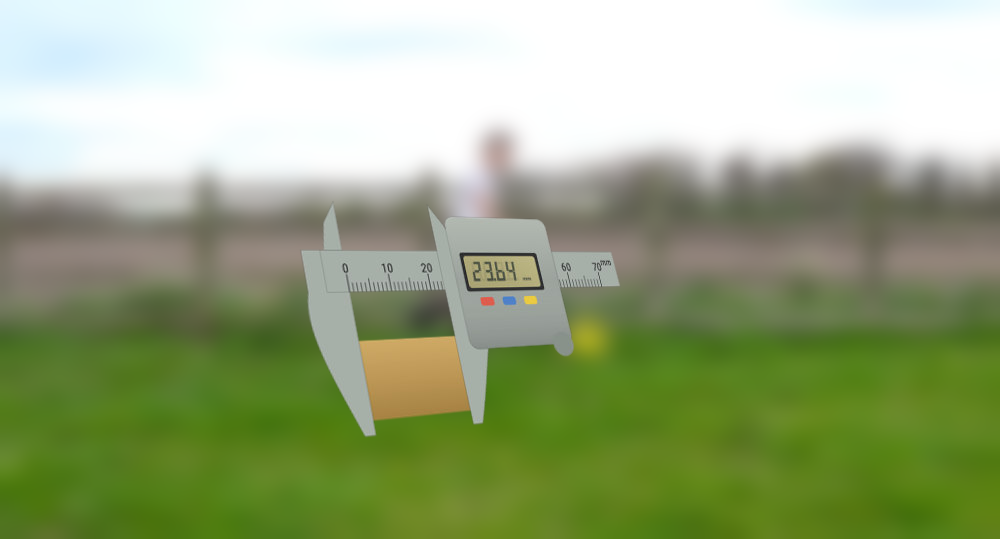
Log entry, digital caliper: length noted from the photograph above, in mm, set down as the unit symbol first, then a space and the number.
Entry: mm 23.64
